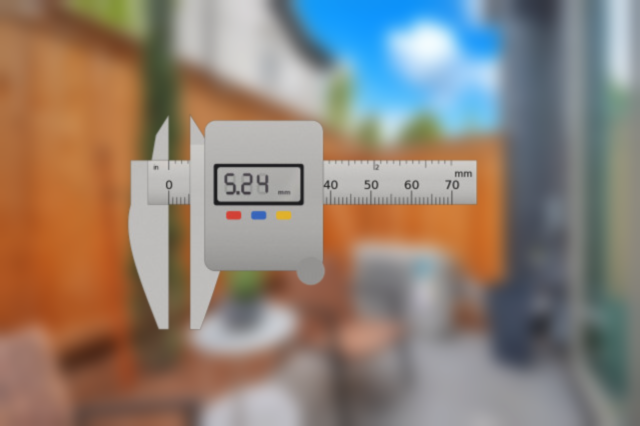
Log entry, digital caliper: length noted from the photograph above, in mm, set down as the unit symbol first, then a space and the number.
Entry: mm 5.24
